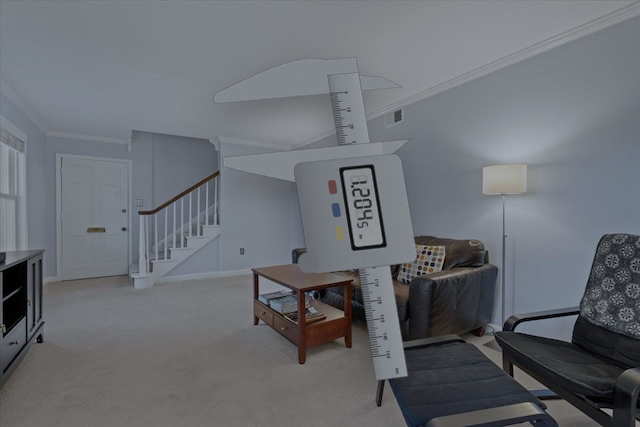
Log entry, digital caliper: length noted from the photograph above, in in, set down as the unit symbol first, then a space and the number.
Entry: in 1.2045
